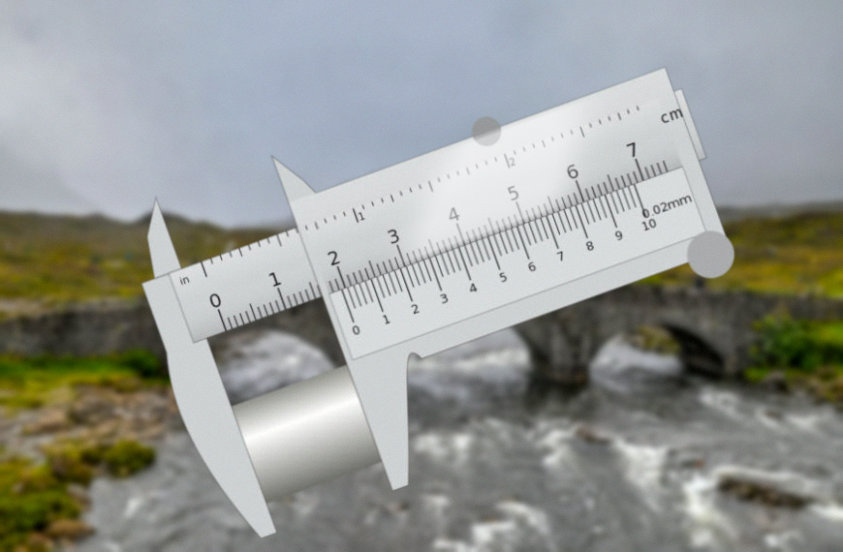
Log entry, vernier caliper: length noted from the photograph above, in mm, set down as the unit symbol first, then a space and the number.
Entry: mm 19.4
